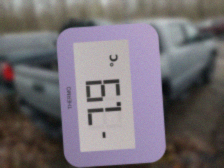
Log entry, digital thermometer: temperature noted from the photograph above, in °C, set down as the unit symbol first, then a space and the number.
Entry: °C -7.9
